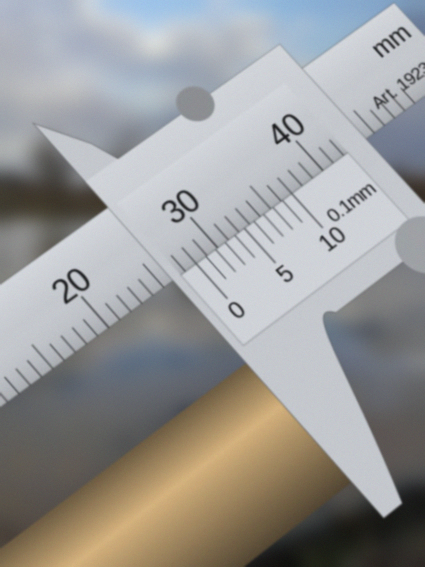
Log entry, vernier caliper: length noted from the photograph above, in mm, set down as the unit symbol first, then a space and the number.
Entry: mm 28.0
